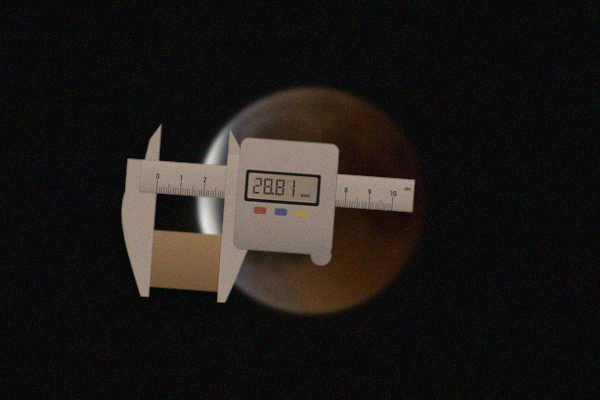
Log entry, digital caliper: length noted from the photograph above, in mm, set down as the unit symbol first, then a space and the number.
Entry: mm 28.81
